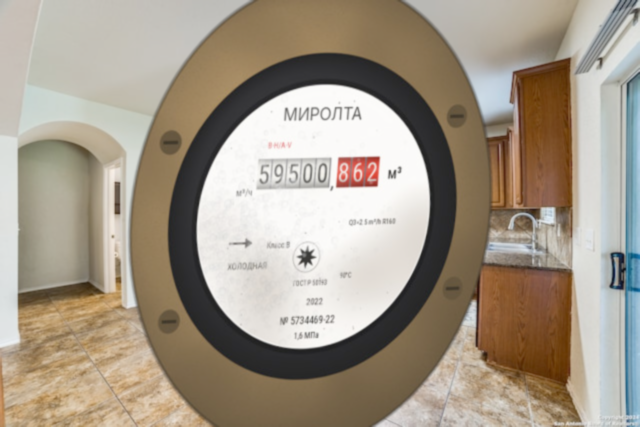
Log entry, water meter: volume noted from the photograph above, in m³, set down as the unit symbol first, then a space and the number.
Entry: m³ 59500.862
